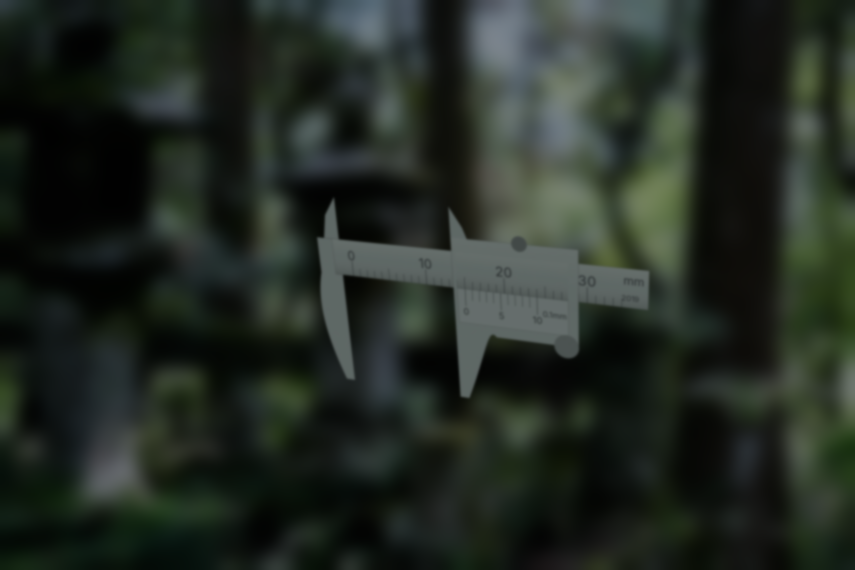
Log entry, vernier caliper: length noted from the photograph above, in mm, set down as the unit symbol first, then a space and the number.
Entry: mm 15.0
